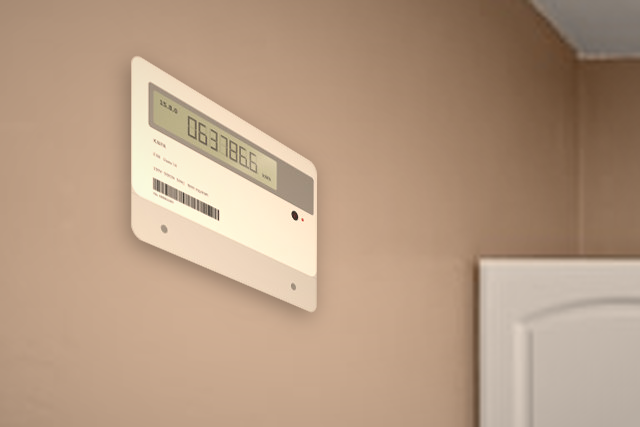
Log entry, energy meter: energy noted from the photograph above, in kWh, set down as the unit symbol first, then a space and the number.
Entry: kWh 63786.6
